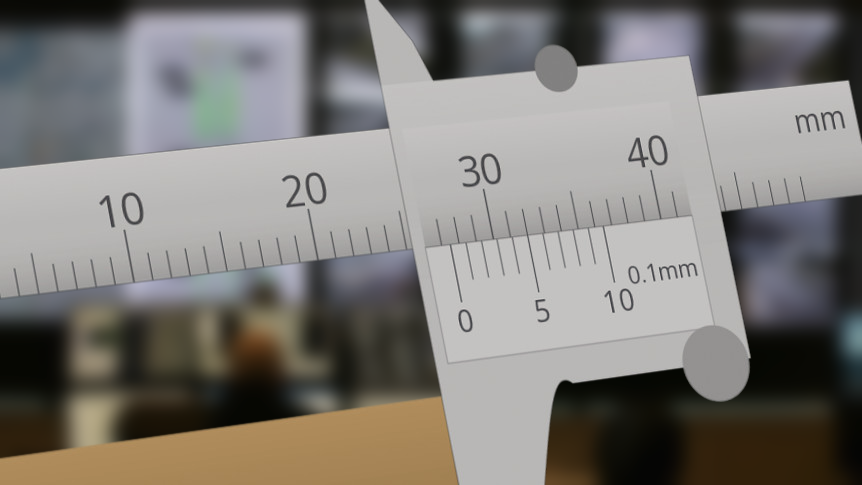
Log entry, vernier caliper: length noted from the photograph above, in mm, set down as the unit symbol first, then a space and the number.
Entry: mm 27.5
